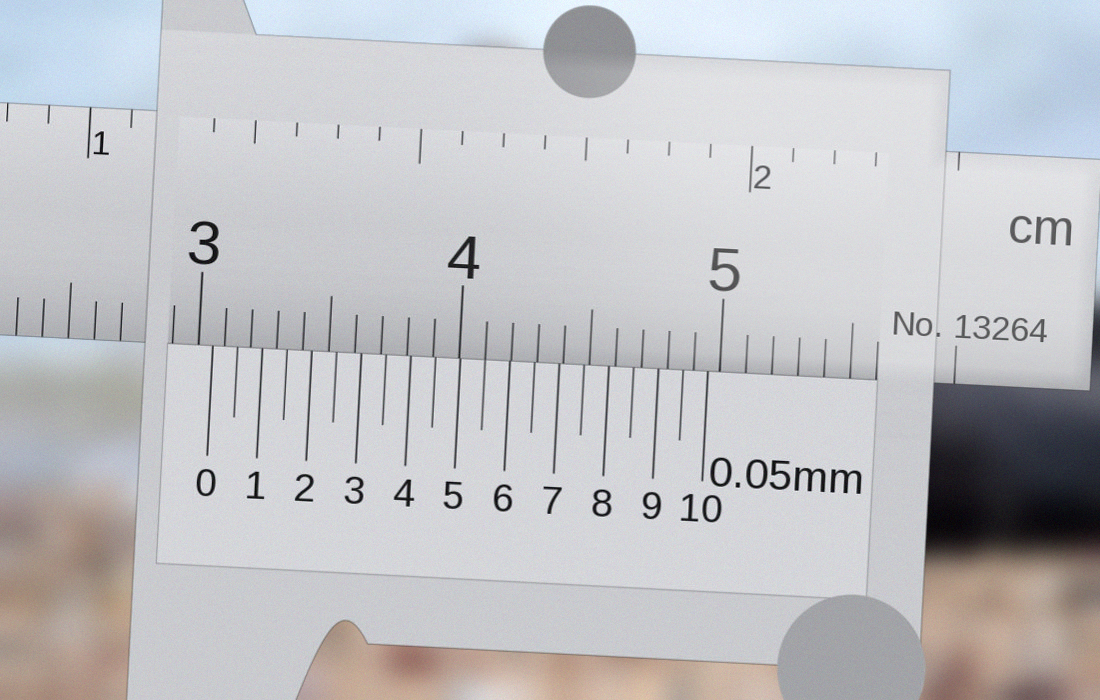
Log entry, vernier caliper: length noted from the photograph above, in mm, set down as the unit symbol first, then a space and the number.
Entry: mm 30.55
